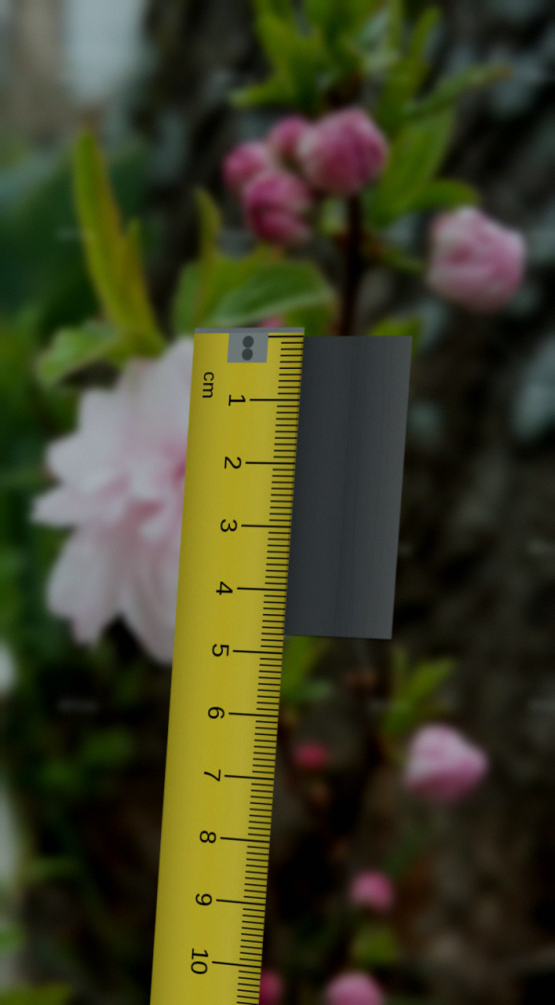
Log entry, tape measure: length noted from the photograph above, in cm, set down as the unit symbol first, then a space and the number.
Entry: cm 4.7
